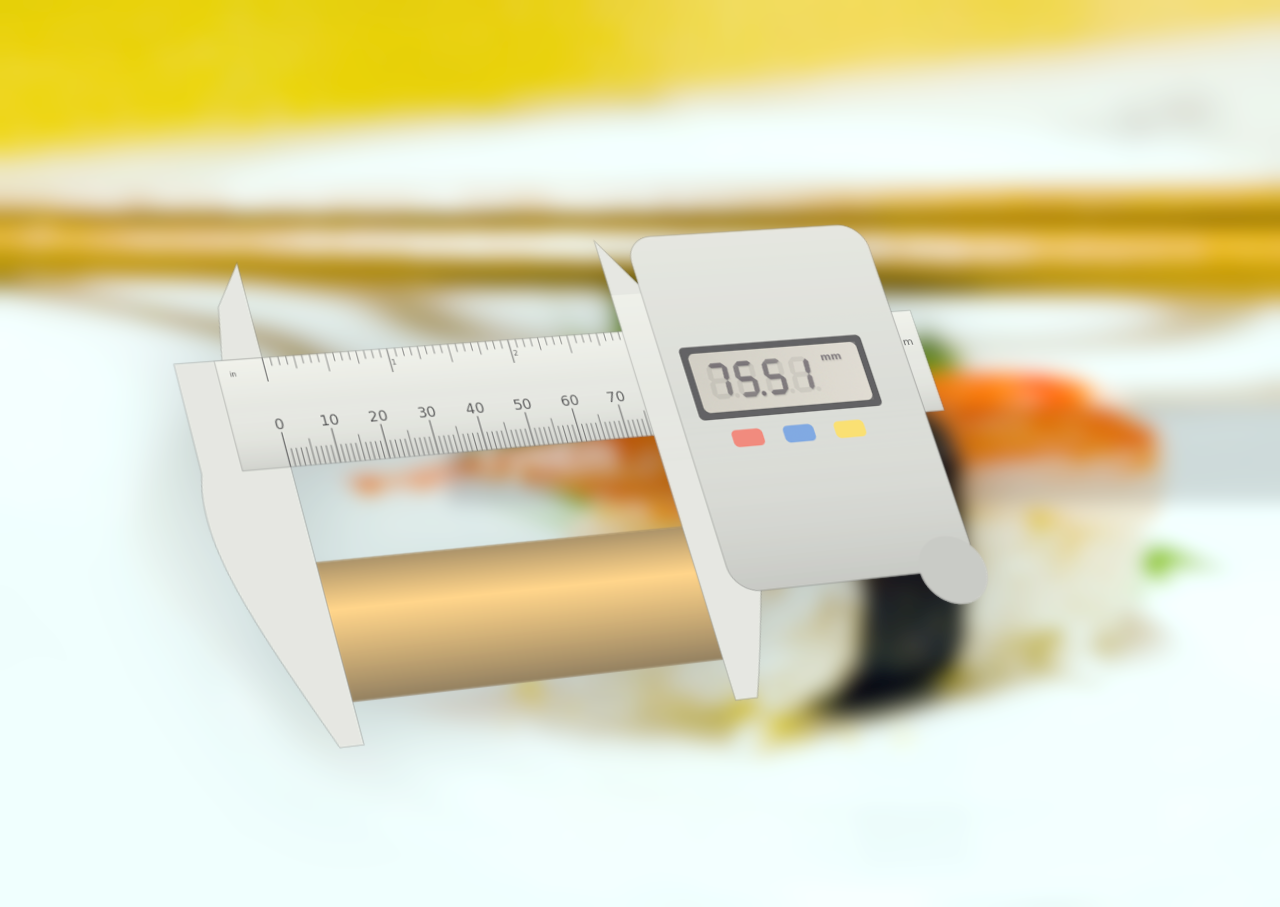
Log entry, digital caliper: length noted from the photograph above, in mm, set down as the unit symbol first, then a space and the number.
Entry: mm 75.51
